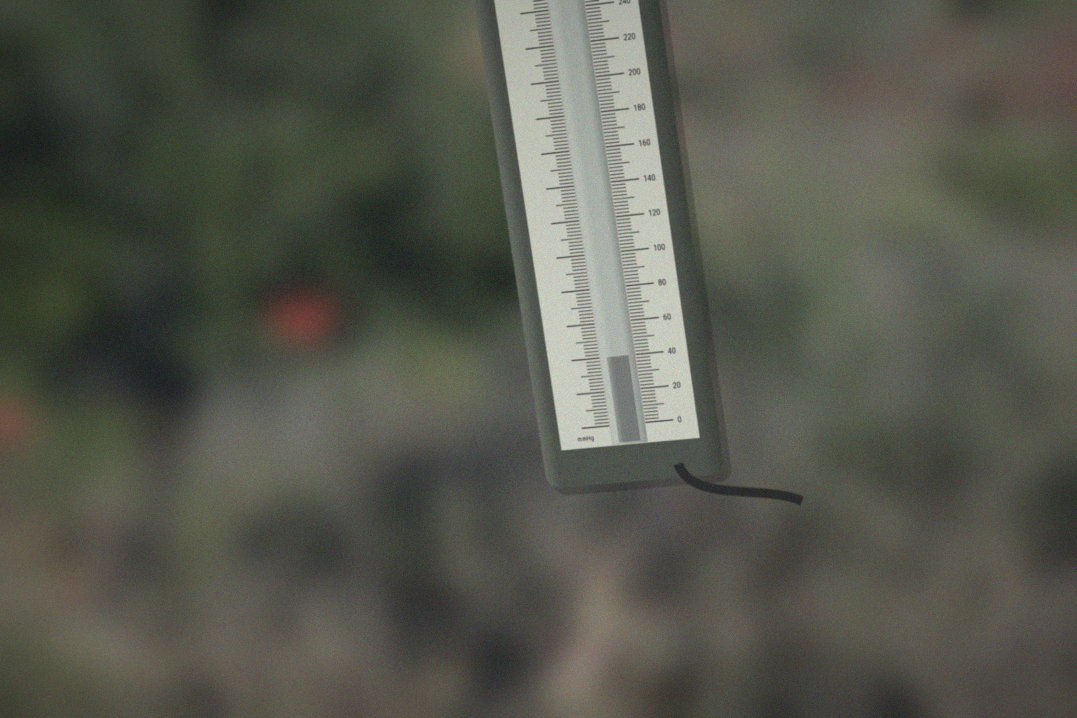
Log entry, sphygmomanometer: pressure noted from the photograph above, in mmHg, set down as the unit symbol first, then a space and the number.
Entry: mmHg 40
